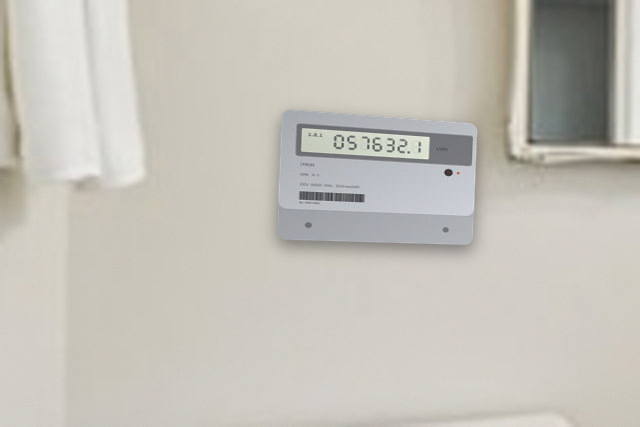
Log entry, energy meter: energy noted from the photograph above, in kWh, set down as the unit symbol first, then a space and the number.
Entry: kWh 57632.1
